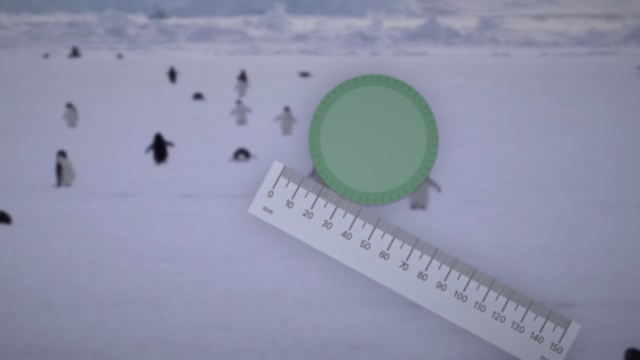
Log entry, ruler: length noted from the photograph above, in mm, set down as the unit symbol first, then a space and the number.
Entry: mm 60
